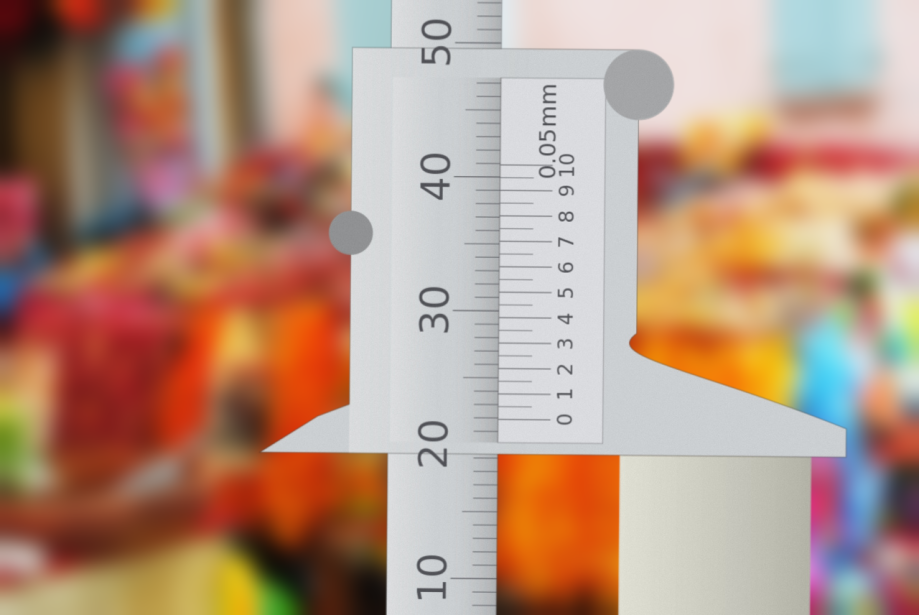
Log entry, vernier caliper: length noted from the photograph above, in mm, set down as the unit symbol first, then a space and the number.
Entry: mm 21.9
